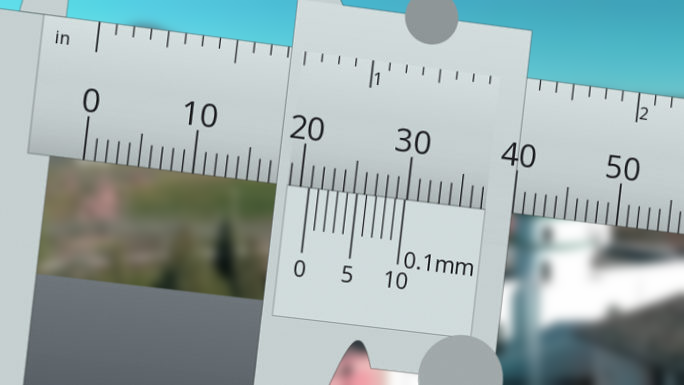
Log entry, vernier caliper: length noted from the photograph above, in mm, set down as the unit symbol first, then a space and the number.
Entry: mm 20.8
